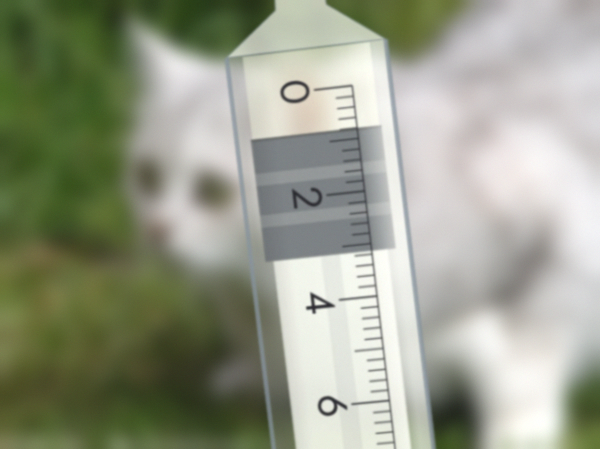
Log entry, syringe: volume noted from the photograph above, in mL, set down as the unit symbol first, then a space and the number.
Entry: mL 0.8
